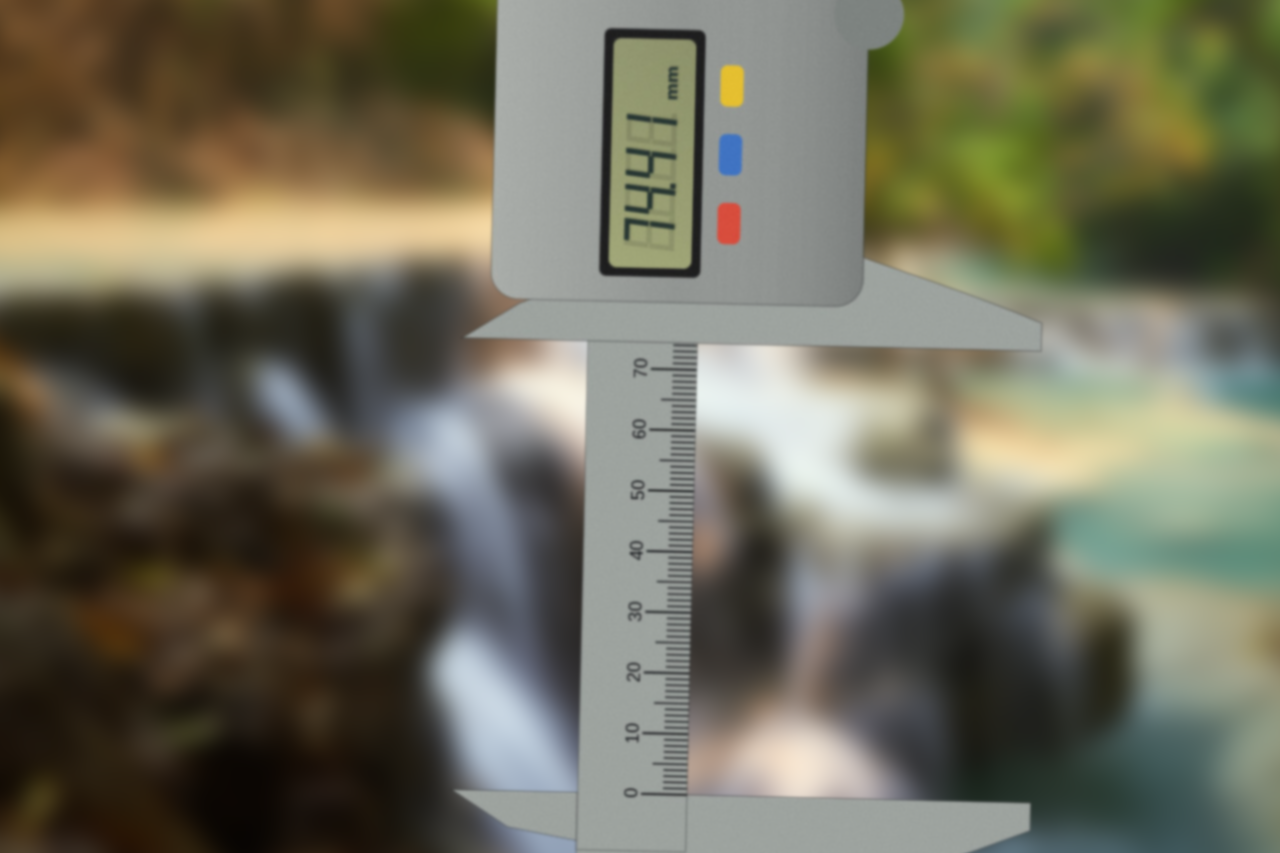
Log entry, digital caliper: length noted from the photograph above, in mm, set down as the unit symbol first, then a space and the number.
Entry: mm 74.41
